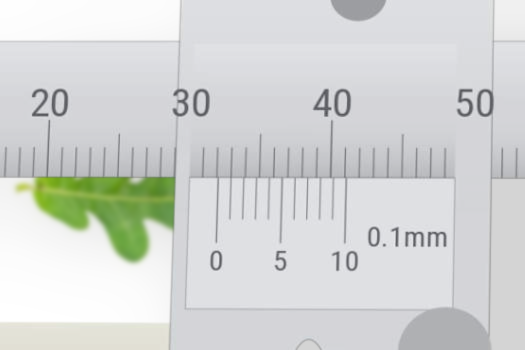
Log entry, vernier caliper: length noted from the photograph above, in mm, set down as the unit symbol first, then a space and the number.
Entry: mm 32.1
